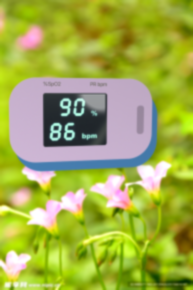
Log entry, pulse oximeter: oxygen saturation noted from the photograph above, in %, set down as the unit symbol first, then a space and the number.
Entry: % 90
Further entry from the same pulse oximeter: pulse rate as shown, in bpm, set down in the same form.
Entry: bpm 86
